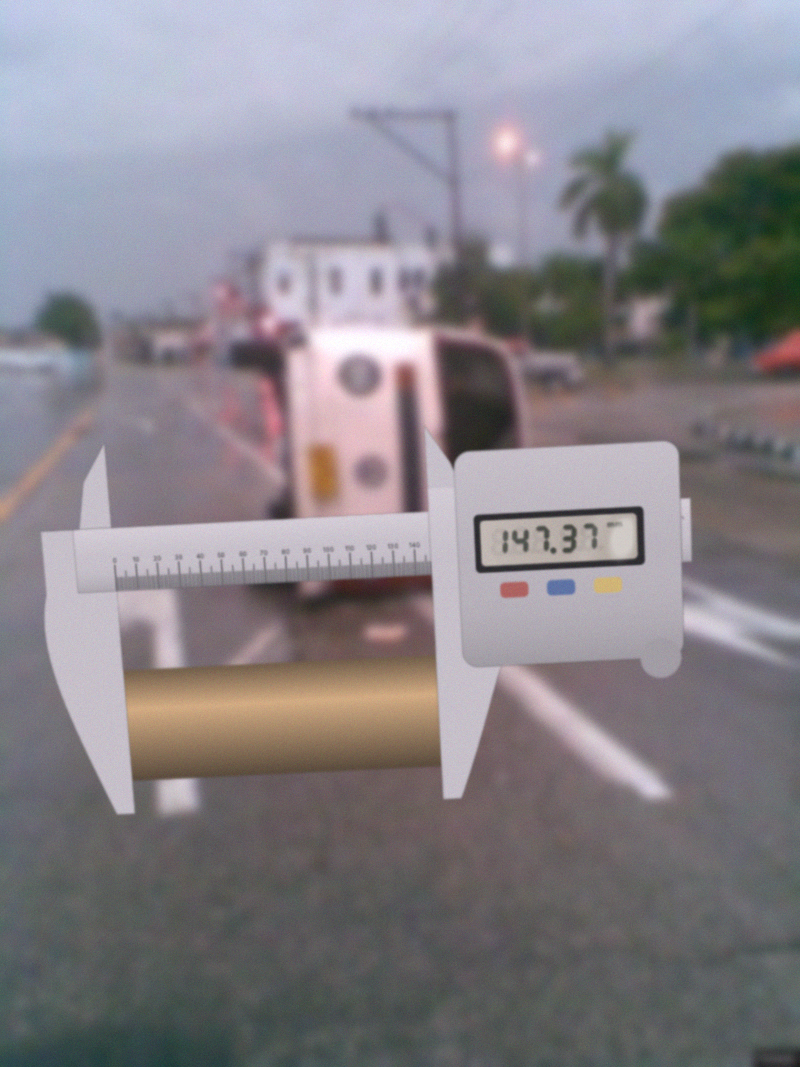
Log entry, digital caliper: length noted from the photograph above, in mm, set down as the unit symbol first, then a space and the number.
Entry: mm 147.37
